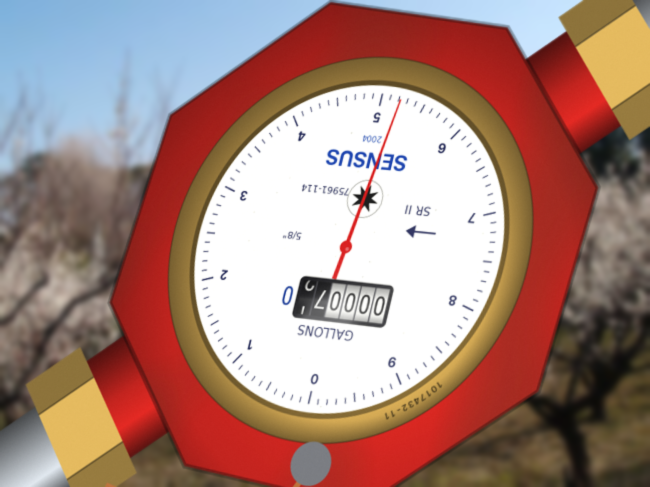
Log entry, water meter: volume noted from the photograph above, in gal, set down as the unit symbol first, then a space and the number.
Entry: gal 715.2
